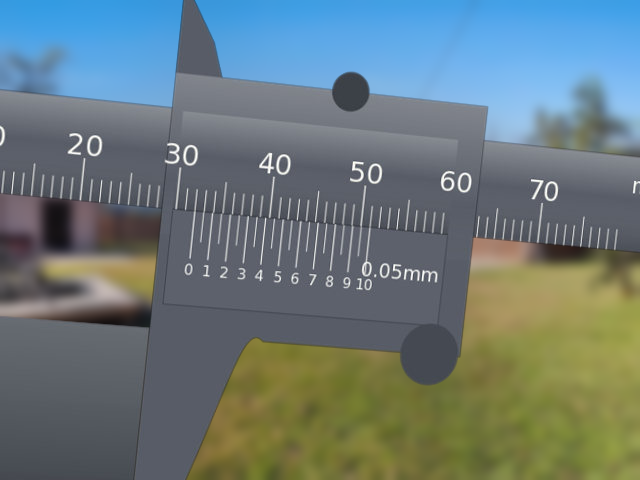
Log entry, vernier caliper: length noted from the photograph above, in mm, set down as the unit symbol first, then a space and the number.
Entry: mm 32.0
